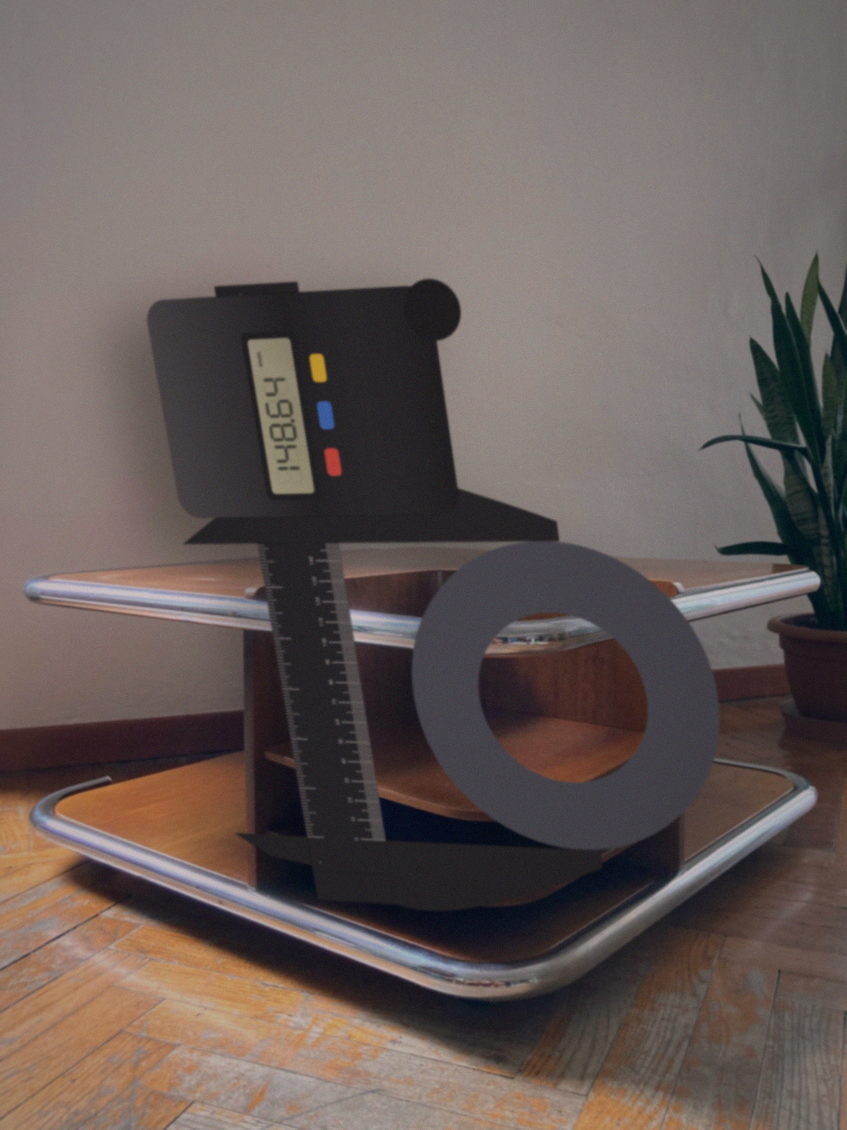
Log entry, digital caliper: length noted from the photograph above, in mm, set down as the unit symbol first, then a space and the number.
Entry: mm 148.64
